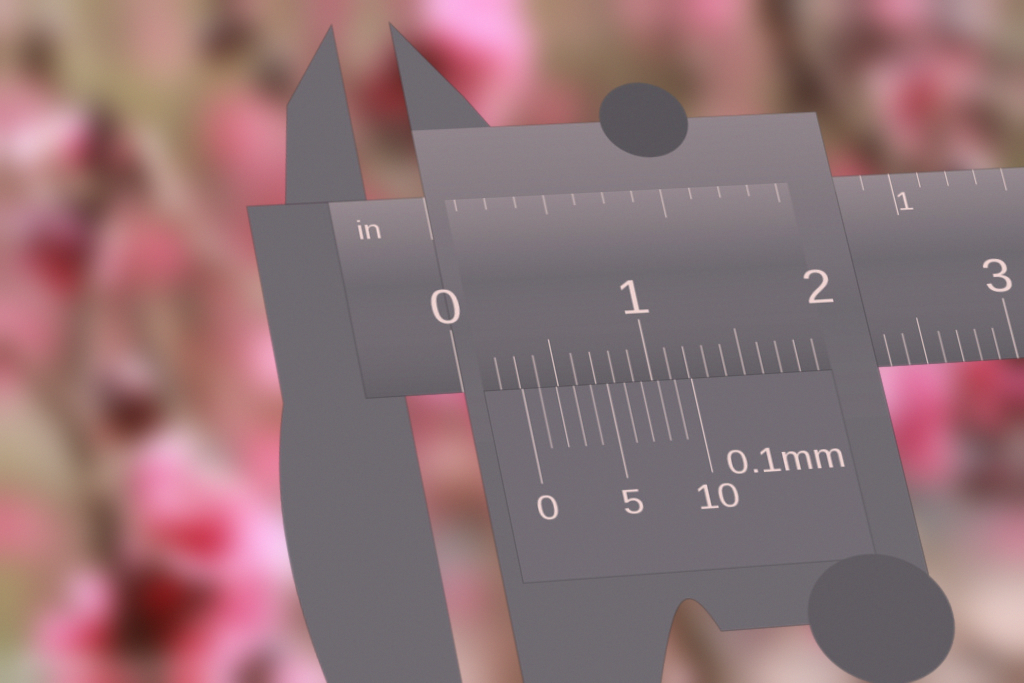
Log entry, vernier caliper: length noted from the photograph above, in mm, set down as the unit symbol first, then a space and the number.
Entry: mm 3.1
